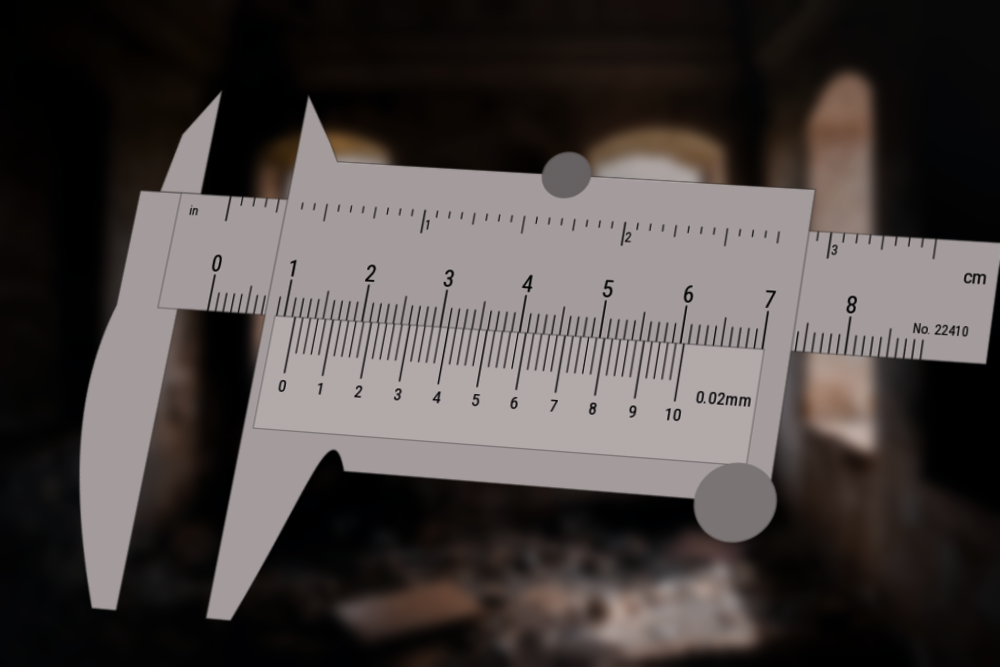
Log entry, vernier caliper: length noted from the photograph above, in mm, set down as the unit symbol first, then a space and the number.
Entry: mm 11.4
